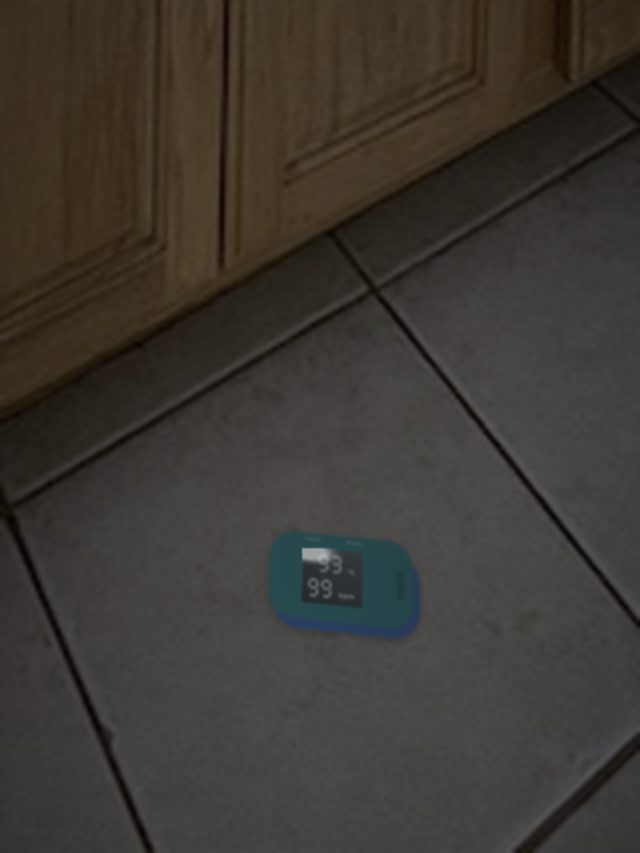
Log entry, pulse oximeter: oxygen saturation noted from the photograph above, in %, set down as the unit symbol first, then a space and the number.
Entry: % 93
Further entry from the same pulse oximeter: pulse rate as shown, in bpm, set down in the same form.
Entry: bpm 99
